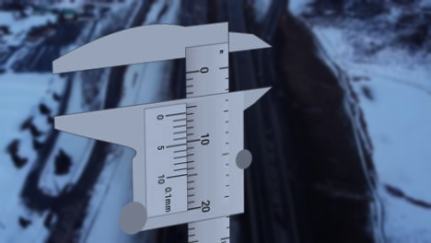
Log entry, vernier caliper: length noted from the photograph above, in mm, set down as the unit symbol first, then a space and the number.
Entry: mm 5.8
